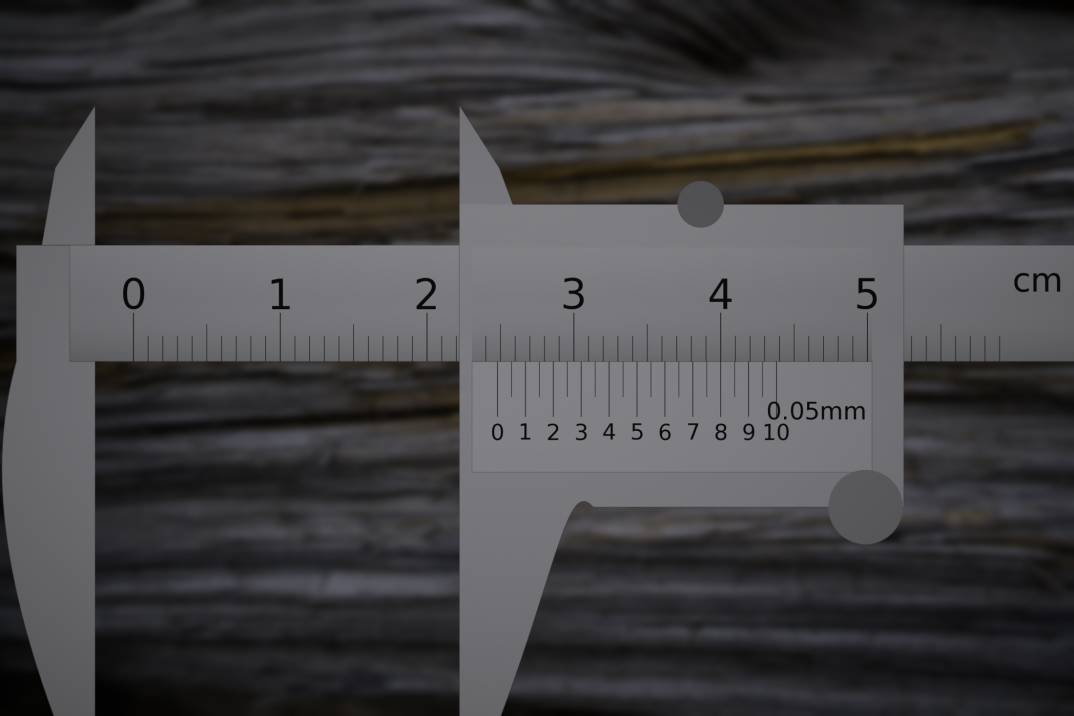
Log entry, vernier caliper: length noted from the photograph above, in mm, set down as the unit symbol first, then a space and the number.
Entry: mm 24.8
